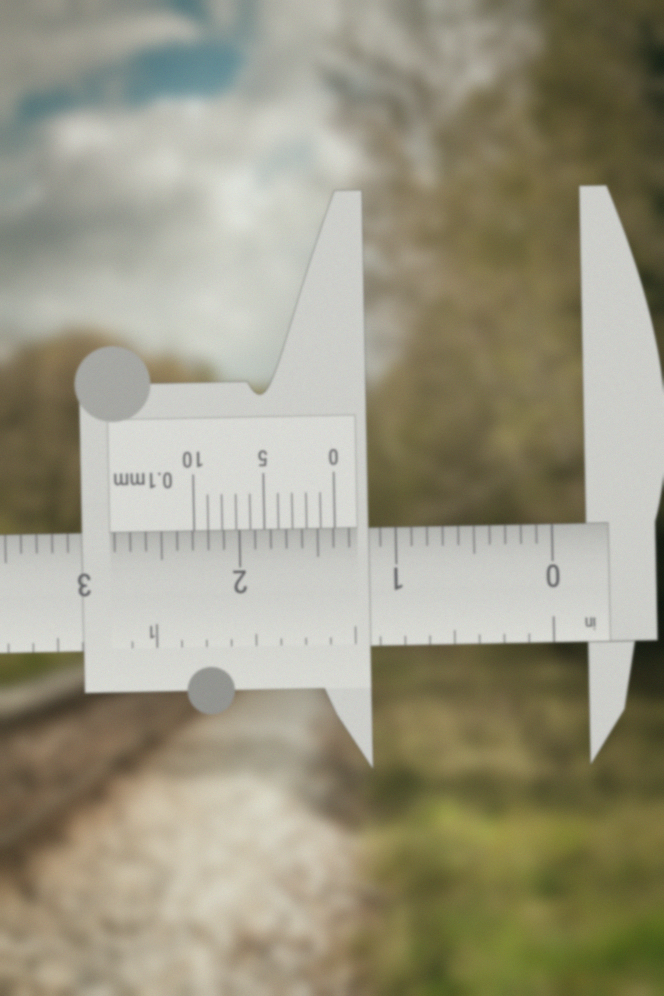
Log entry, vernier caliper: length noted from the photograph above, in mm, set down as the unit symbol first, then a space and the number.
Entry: mm 13.9
